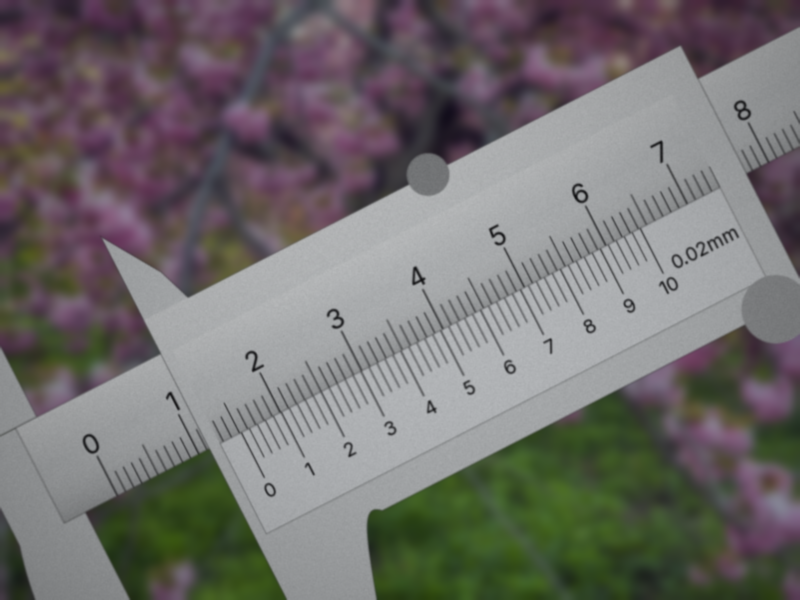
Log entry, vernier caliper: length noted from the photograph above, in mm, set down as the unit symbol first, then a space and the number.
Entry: mm 15.2
